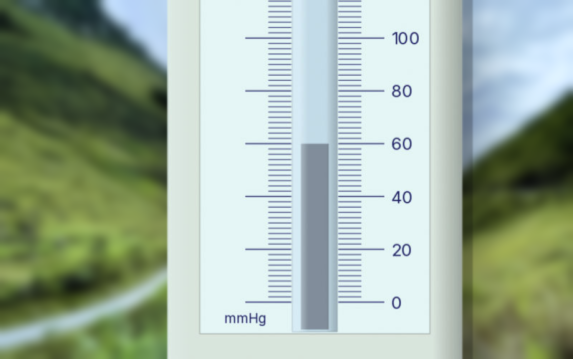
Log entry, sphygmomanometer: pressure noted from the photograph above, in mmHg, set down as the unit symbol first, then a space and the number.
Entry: mmHg 60
